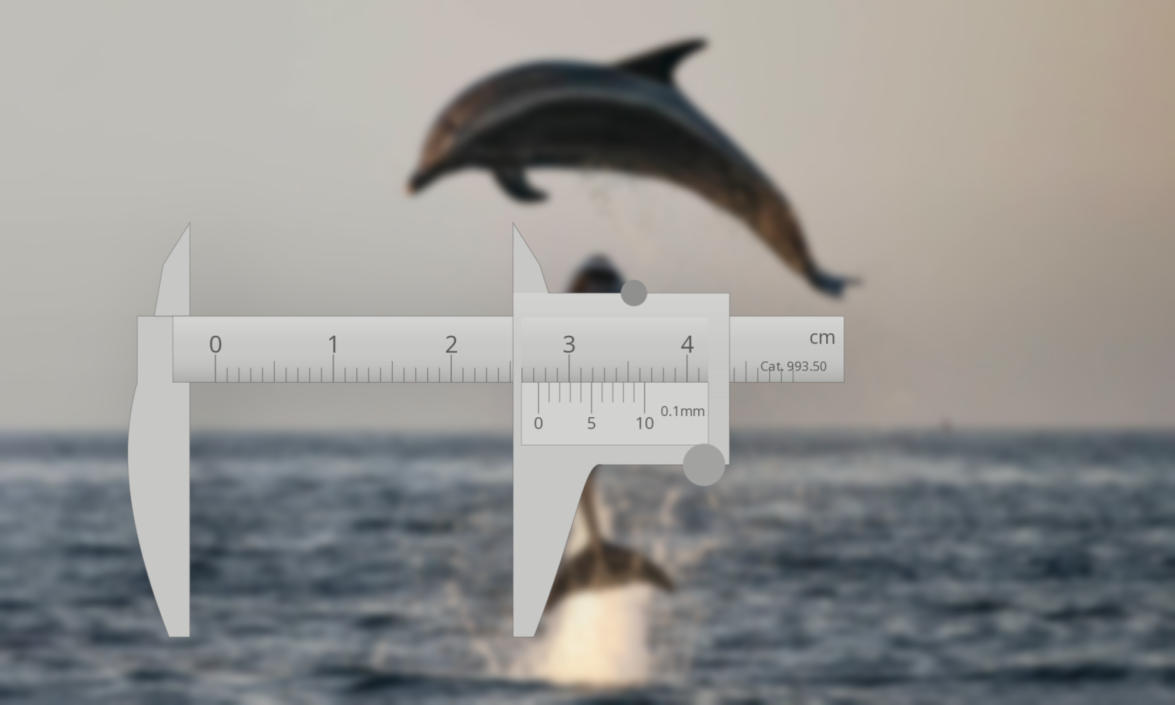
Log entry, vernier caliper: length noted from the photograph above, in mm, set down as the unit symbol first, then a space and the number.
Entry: mm 27.4
